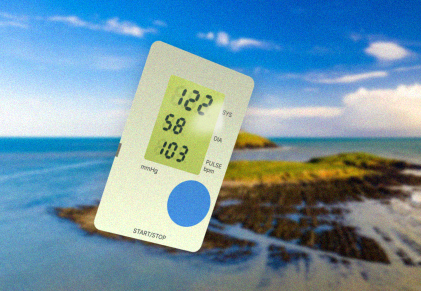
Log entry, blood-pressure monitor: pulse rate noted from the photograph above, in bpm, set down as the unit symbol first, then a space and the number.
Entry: bpm 103
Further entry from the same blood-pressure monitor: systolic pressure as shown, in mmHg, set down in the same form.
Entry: mmHg 122
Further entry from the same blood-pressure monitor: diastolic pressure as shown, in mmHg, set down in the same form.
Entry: mmHg 58
